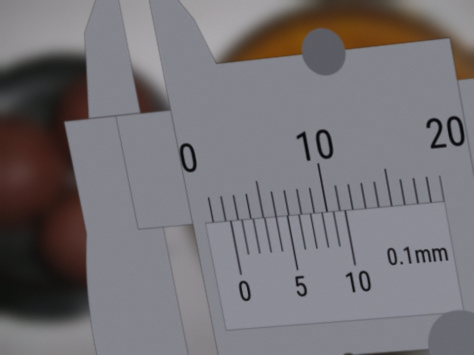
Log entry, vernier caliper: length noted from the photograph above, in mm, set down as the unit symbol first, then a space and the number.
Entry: mm 2.4
